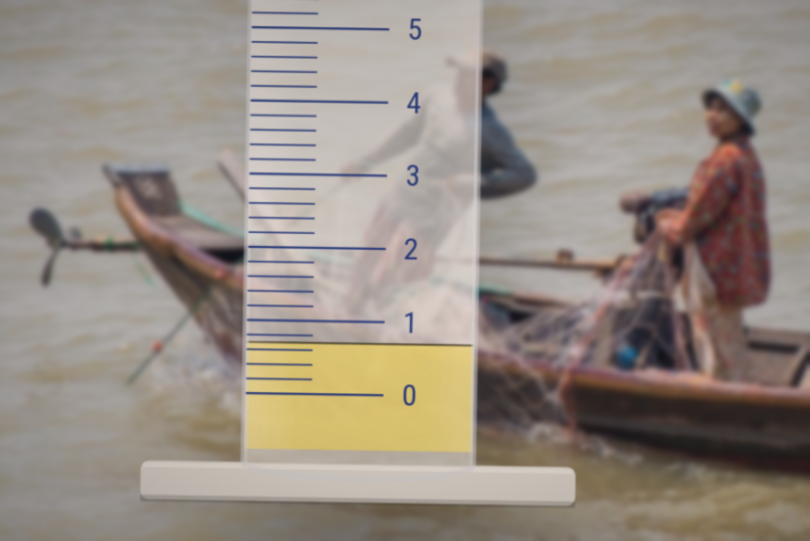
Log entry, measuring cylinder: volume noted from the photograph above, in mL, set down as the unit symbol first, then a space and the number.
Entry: mL 0.7
